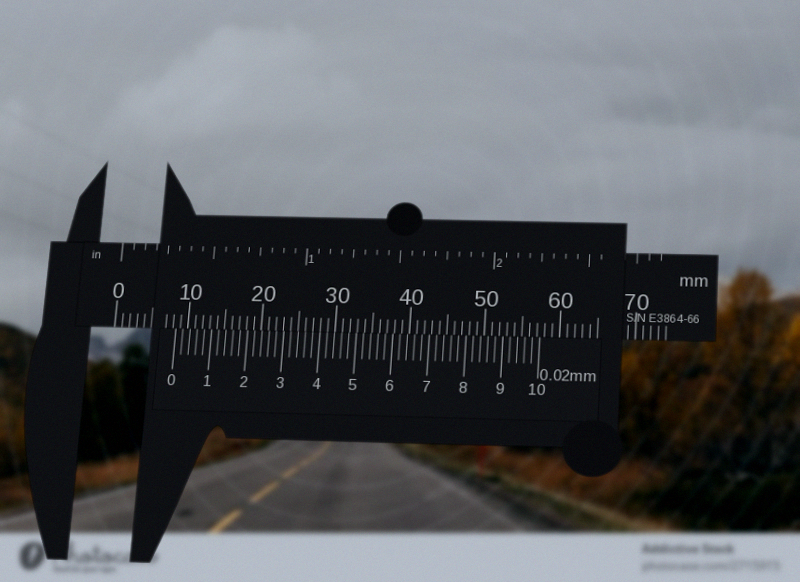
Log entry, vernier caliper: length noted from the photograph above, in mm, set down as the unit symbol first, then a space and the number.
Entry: mm 8.4
